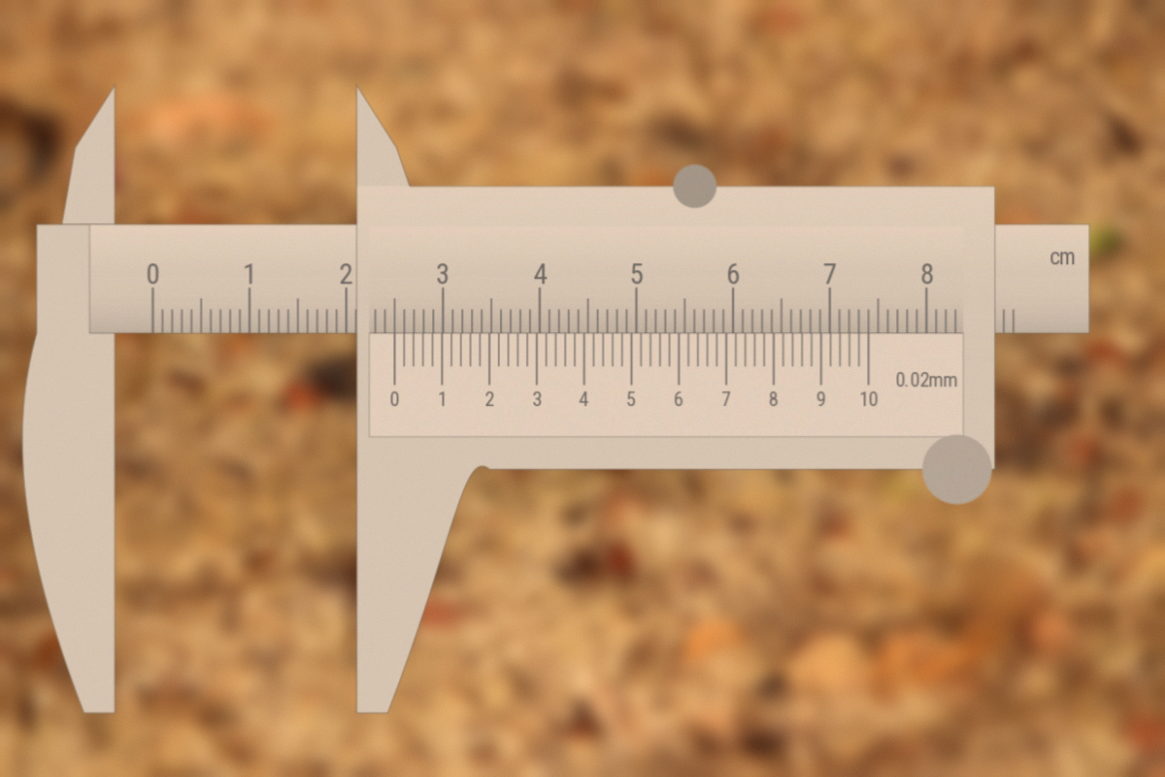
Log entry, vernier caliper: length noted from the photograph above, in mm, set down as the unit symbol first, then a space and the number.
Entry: mm 25.0
